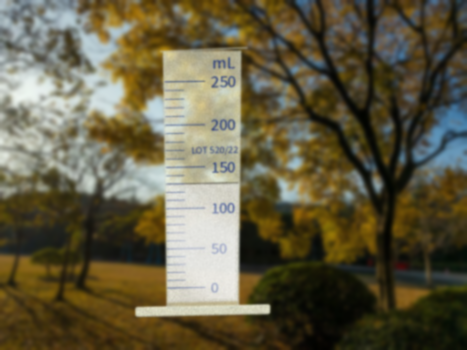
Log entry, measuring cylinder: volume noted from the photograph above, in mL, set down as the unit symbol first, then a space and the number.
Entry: mL 130
